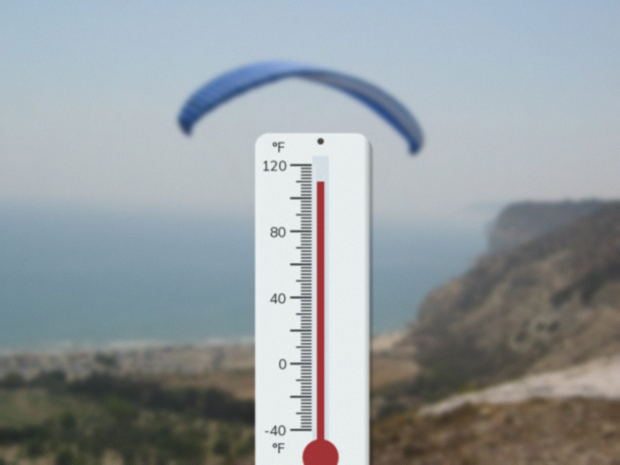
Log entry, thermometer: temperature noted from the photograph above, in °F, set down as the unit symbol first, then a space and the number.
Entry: °F 110
